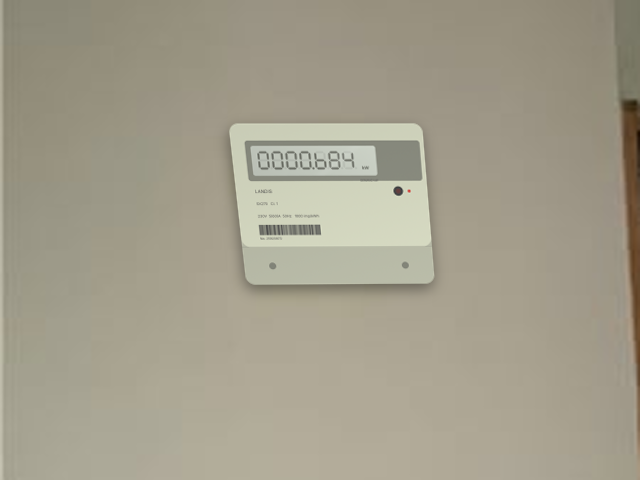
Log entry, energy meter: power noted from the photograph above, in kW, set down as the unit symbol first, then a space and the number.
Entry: kW 0.684
